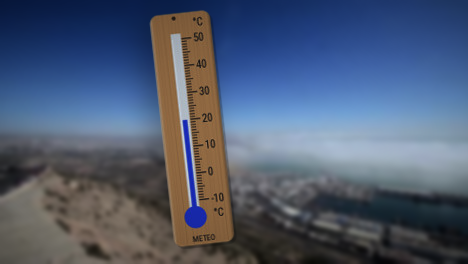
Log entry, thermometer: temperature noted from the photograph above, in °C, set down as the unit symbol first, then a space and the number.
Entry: °C 20
